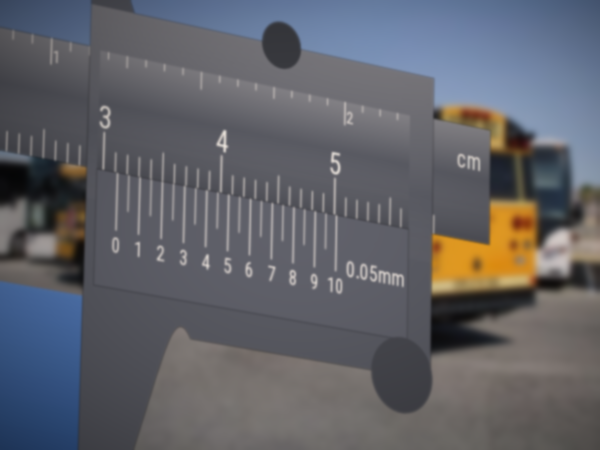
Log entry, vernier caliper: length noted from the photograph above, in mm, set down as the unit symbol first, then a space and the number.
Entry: mm 31.2
